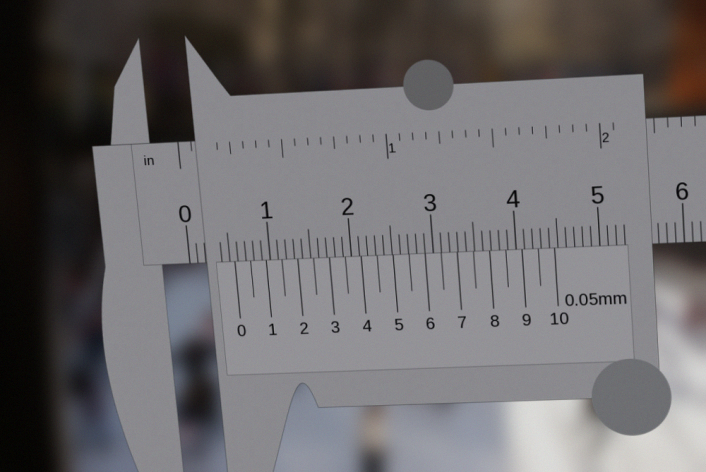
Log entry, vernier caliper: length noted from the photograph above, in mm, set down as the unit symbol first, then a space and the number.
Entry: mm 5.6
